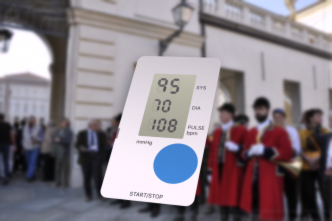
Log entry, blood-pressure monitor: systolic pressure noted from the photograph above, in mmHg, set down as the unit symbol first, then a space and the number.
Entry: mmHg 95
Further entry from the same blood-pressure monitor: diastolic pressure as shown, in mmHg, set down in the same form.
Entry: mmHg 70
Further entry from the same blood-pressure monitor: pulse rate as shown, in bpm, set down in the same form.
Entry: bpm 108
